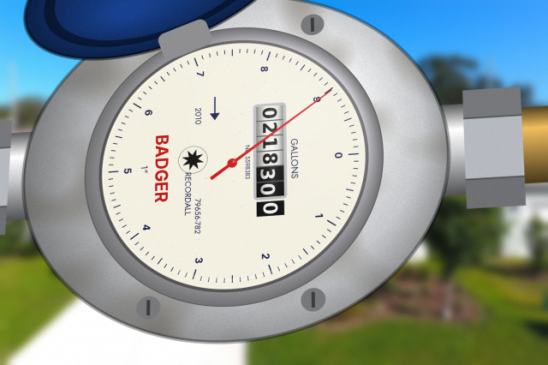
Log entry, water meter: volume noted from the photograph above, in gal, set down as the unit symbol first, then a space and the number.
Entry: gal 218299.0
